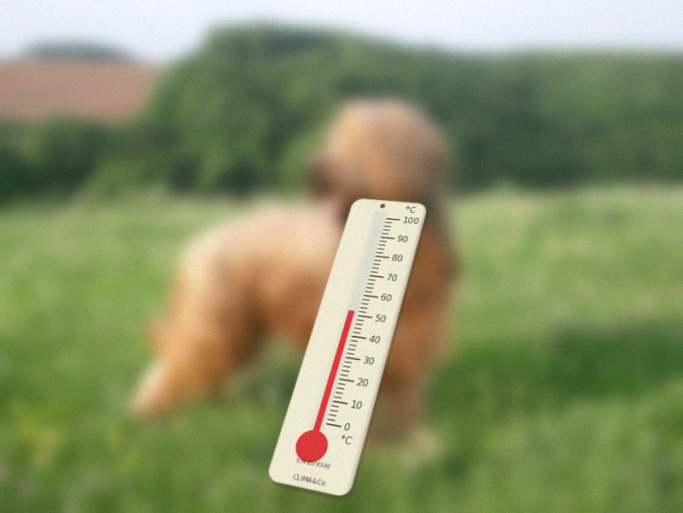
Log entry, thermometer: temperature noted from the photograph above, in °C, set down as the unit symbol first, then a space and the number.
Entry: °C 52
